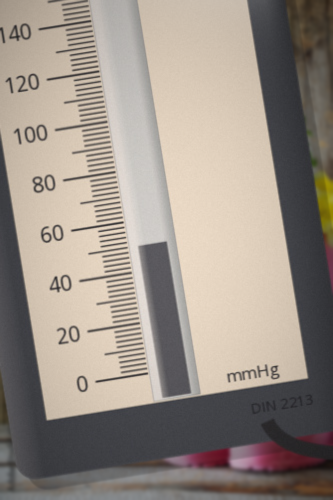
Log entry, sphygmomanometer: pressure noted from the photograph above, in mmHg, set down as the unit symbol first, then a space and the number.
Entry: mmHg 50
